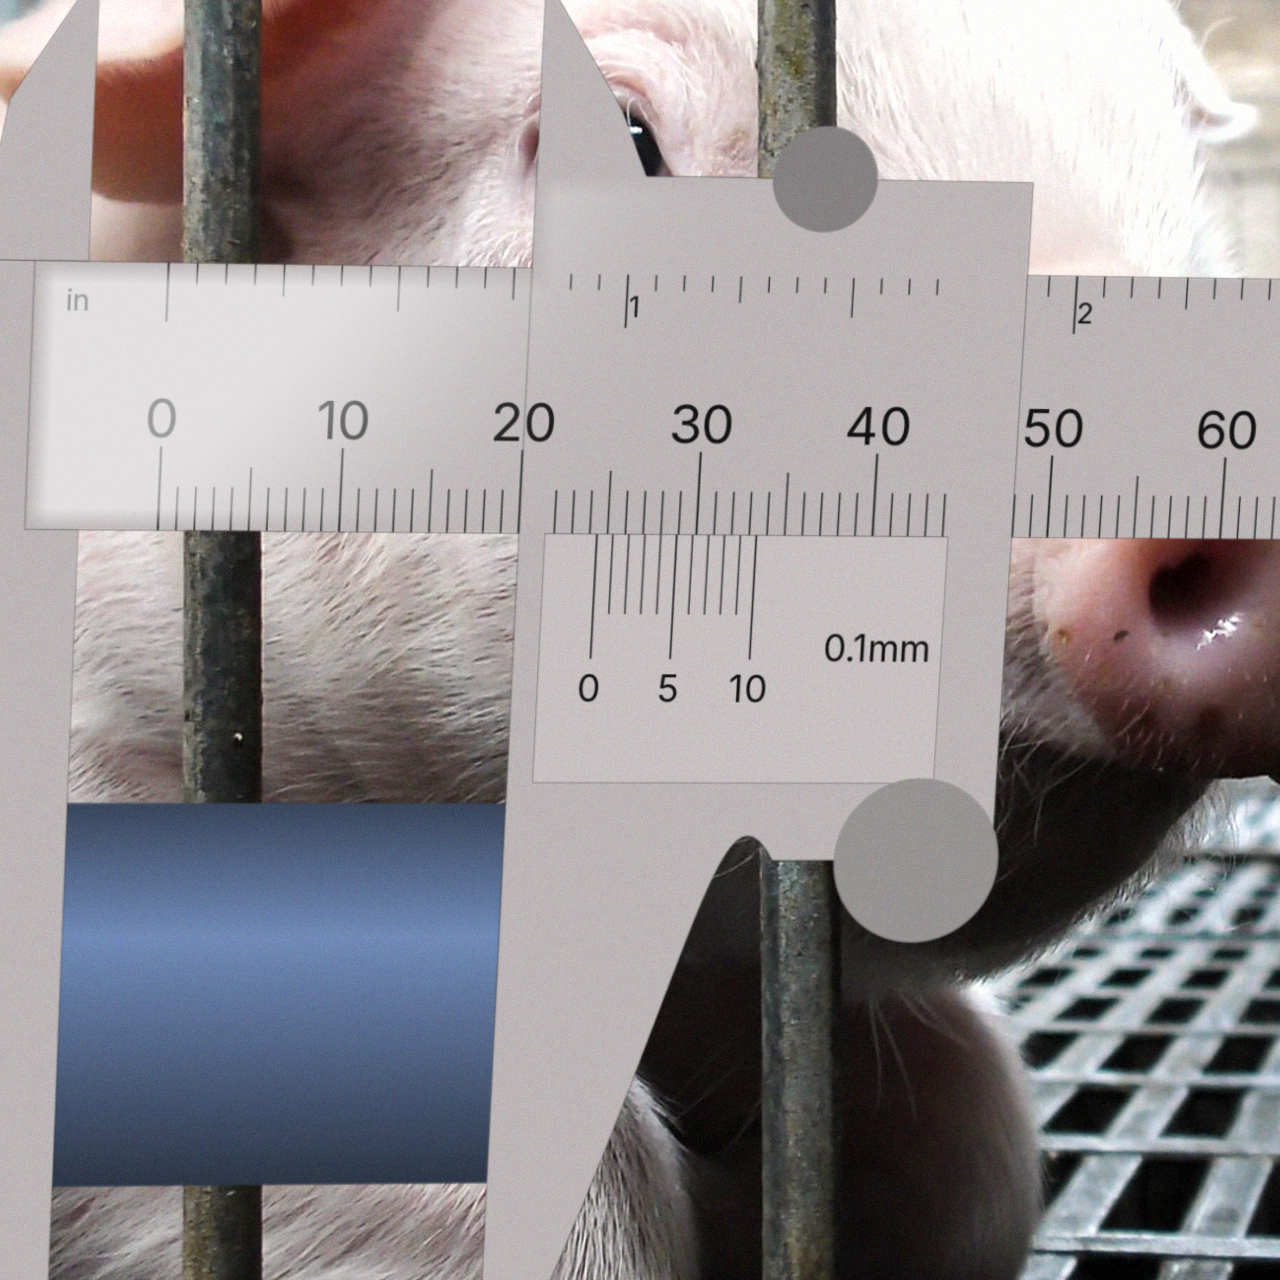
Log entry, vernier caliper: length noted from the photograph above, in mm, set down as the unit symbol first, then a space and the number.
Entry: mm 24.4
